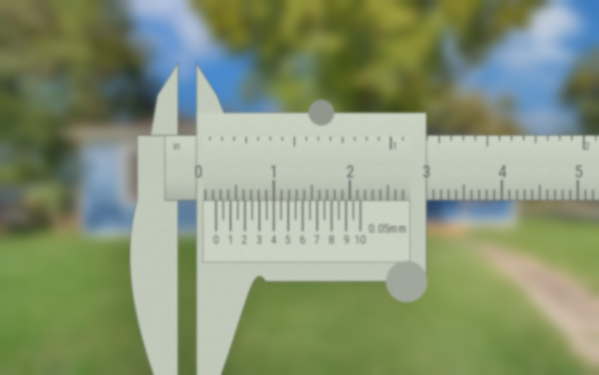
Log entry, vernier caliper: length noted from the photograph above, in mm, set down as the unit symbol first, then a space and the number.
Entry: mm 2.4
